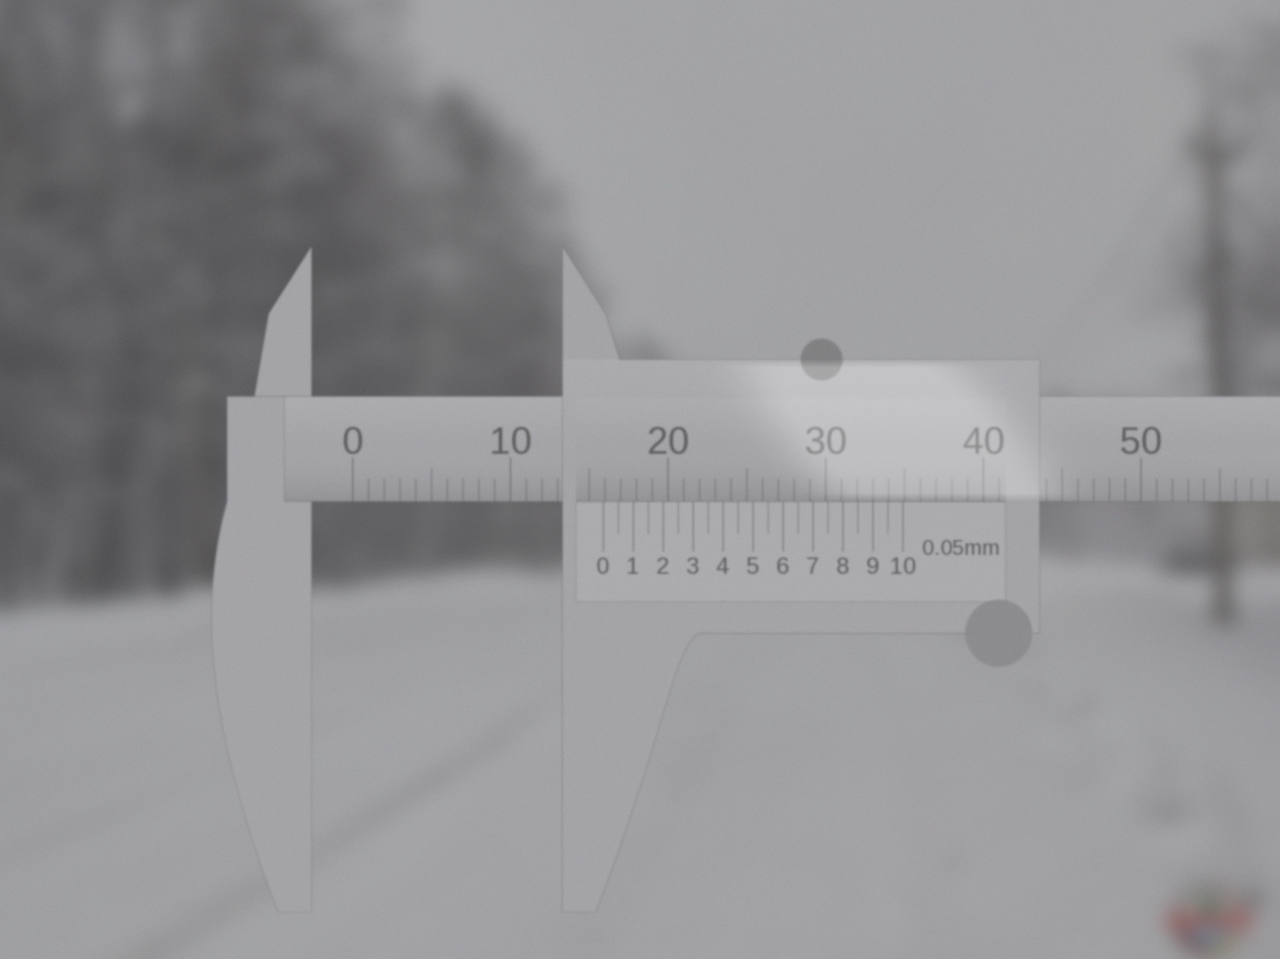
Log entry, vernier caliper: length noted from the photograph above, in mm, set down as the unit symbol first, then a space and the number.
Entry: mm 15.9
